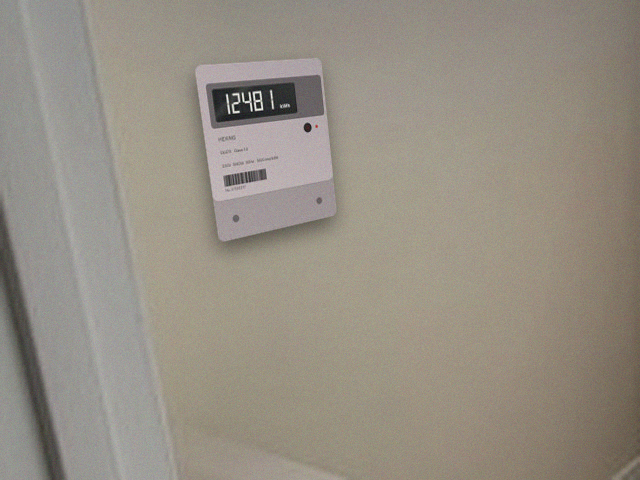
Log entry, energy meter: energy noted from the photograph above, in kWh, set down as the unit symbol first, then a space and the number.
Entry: kWh 12481
